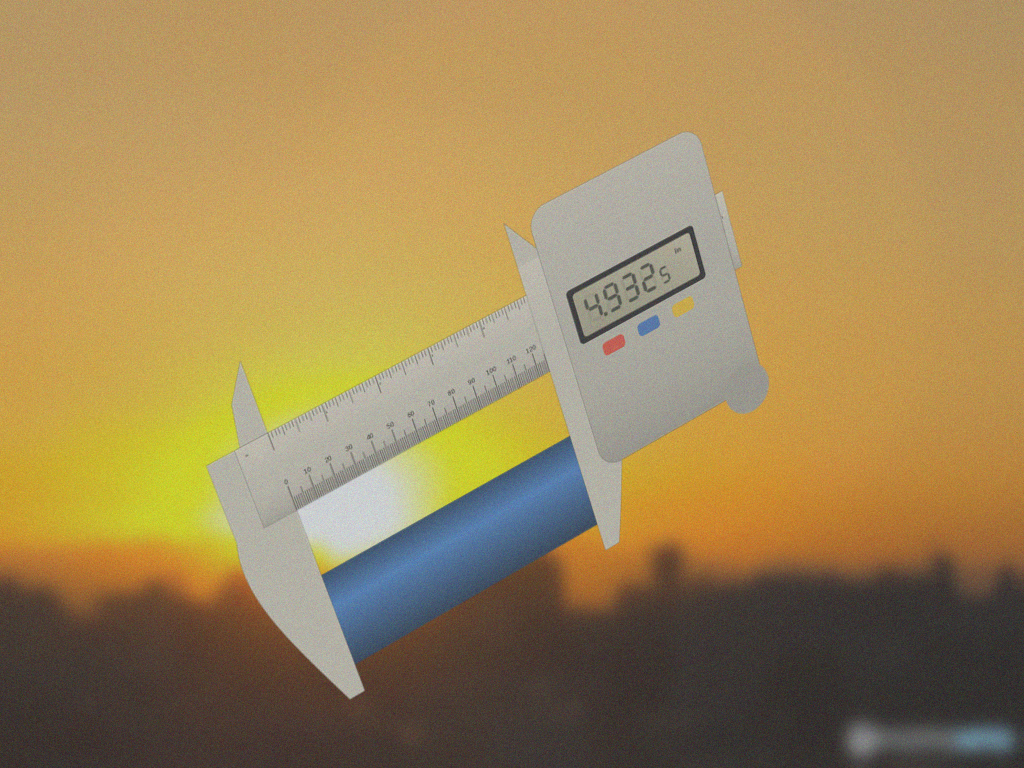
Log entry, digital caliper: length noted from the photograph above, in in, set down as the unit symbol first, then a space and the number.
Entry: in 4.9325
